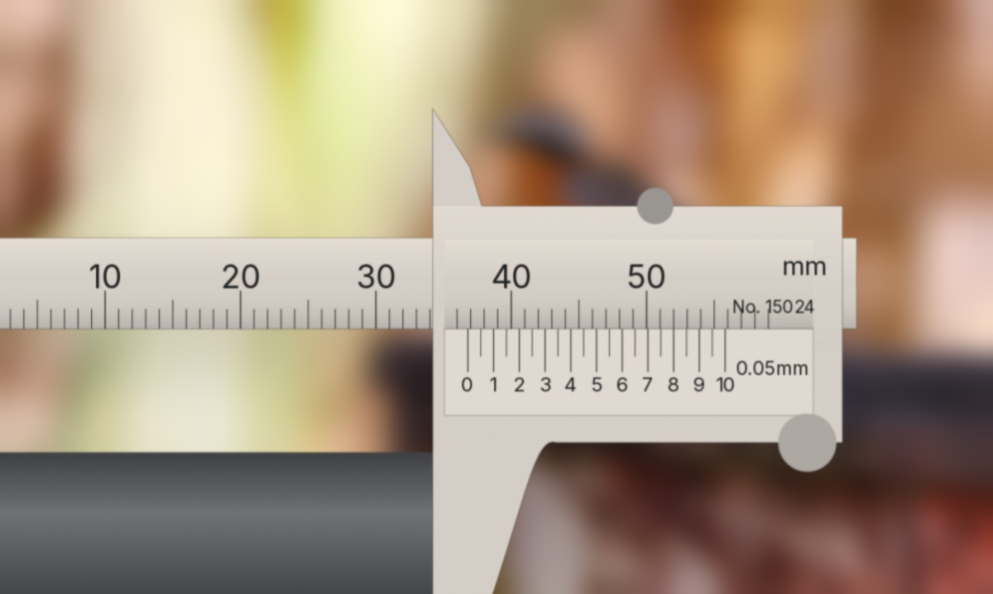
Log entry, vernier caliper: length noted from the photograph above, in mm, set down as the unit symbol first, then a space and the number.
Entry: mm 36.8
